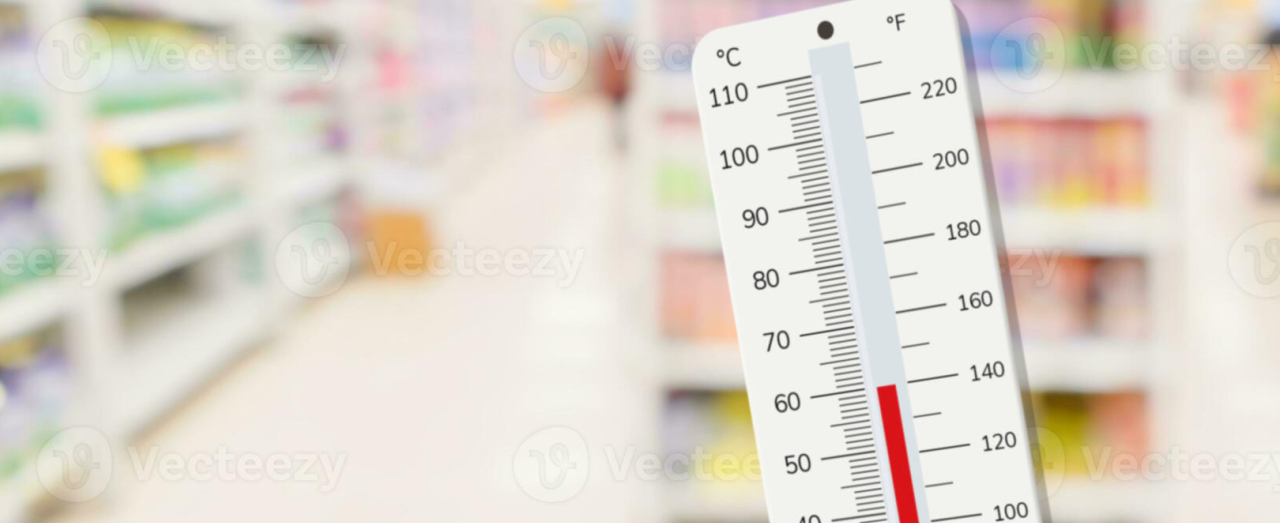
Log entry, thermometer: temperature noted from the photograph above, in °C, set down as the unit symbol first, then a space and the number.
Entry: °C 60
